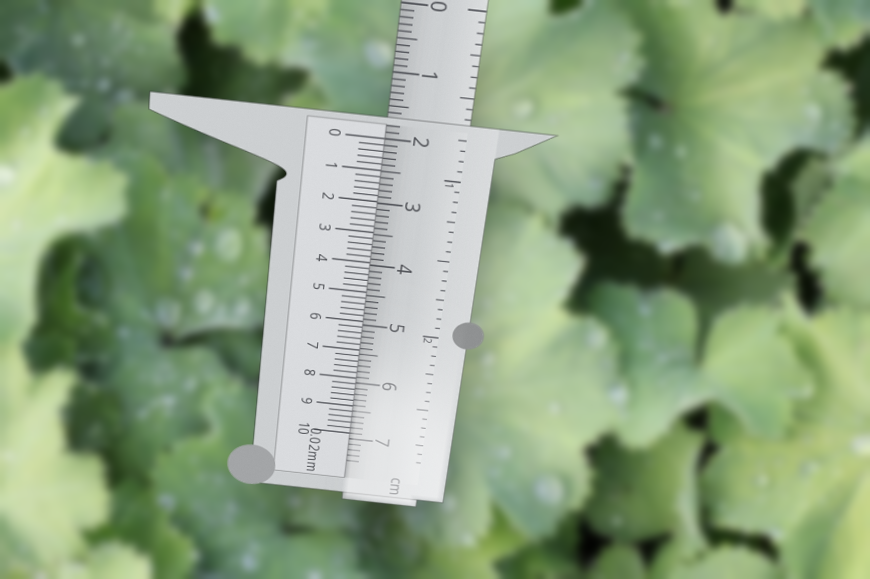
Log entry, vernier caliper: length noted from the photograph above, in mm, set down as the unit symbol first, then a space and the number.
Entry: mm 20.0
